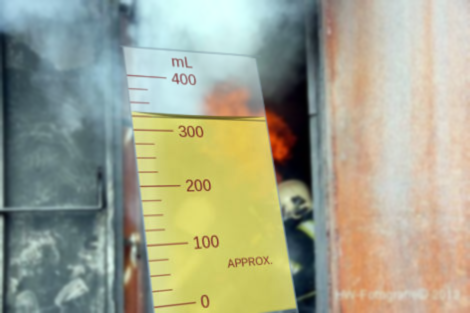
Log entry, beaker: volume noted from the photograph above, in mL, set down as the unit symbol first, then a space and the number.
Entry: mL 325
